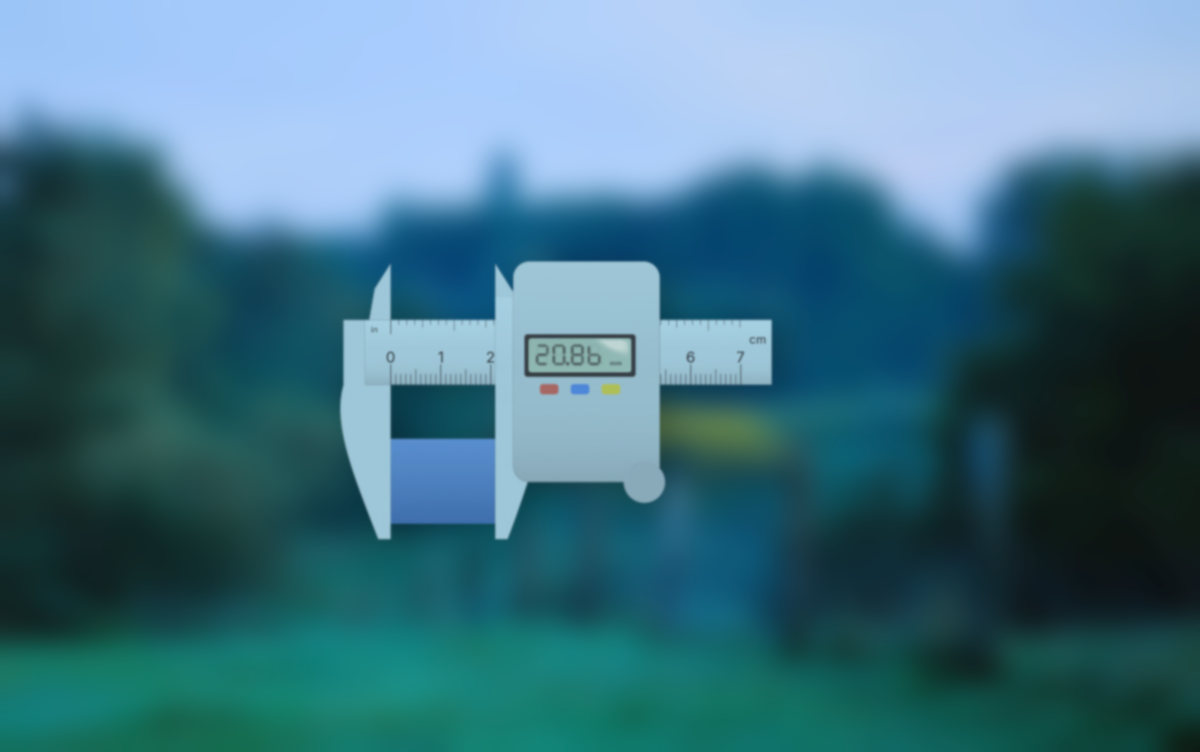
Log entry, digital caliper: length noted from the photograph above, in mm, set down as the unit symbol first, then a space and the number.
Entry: mm 20.86
